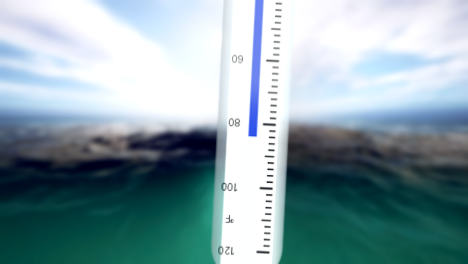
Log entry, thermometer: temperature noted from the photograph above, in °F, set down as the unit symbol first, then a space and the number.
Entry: °F 84
